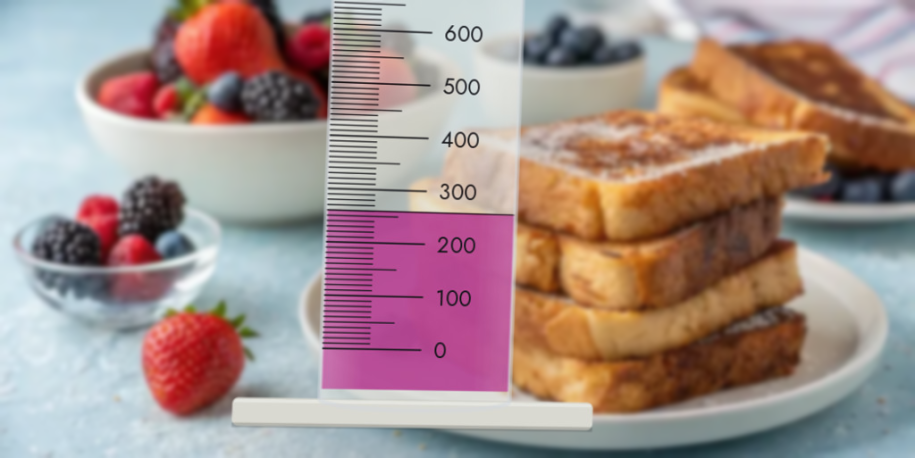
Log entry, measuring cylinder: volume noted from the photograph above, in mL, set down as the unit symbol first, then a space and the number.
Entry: mL 260
